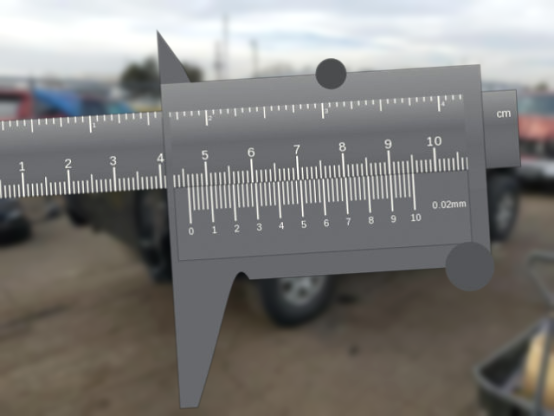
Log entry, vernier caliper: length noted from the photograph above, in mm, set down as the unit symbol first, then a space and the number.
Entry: mm 46.0
